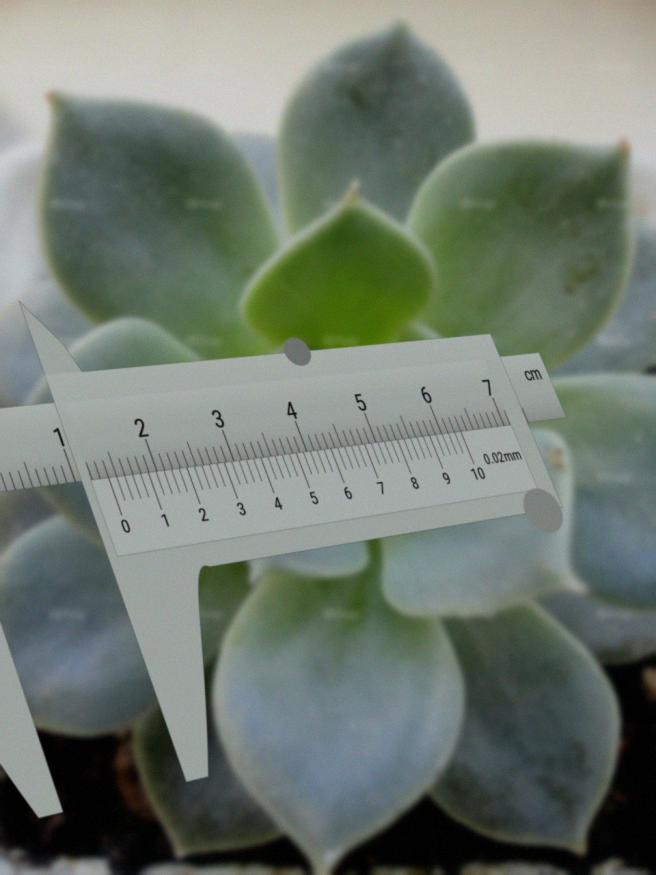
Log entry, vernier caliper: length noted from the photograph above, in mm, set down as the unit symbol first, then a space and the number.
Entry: mm 14.0
